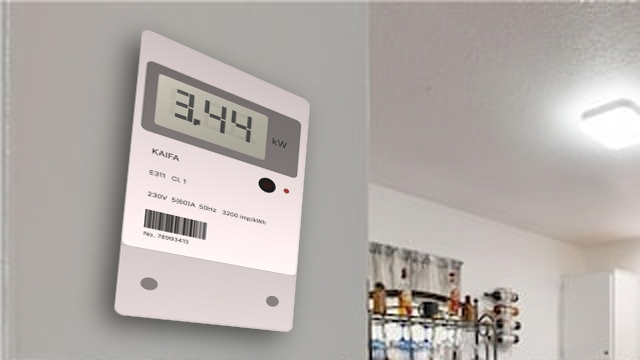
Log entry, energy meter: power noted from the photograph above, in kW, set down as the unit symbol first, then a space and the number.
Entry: kW 3.44
